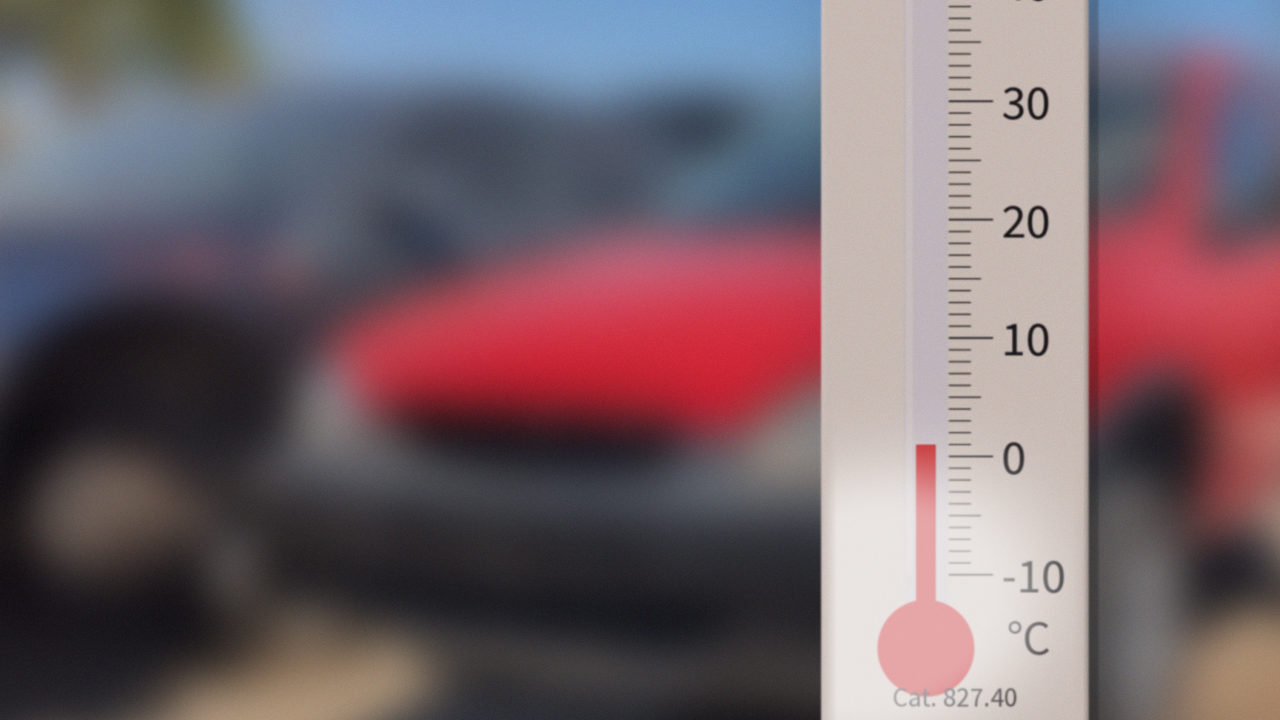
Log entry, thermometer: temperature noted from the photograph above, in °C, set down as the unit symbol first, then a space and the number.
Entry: °C 1
